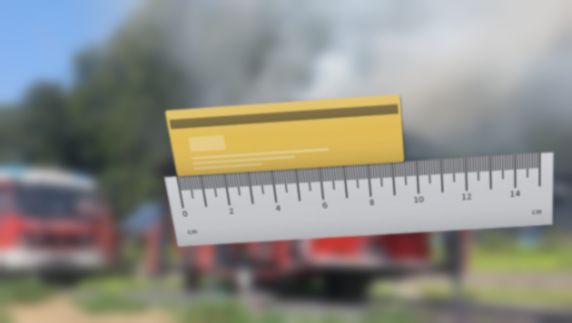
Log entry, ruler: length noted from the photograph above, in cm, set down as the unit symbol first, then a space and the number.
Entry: cm 9.5
